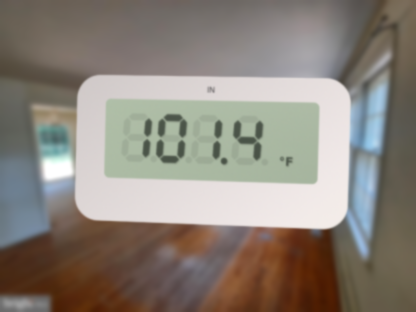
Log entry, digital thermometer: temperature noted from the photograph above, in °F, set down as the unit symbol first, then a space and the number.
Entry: °F 101.4
